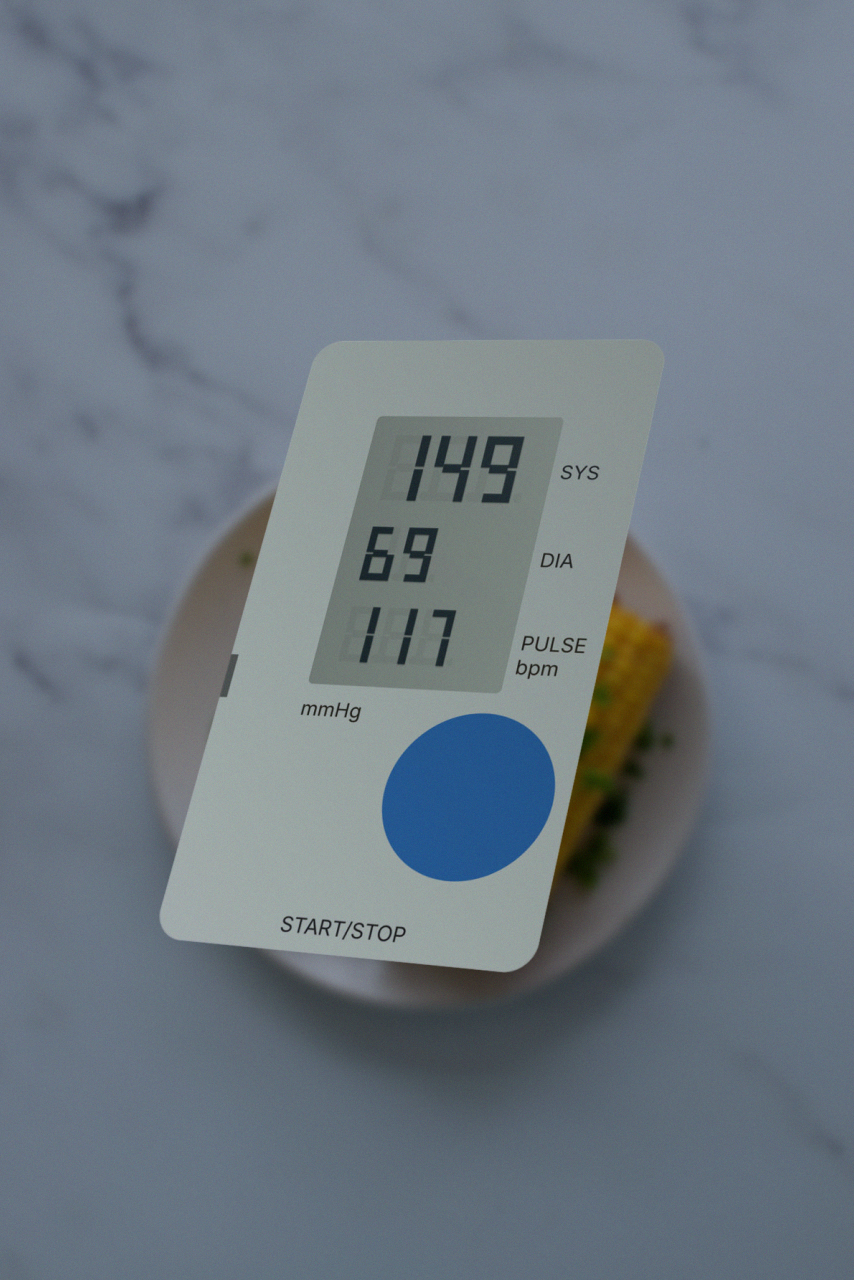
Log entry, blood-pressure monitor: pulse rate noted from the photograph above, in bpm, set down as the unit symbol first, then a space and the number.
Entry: bpm 117
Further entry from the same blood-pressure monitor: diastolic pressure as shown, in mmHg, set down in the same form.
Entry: mmHg 69
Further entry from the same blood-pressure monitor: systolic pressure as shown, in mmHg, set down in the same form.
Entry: mmHg 149
